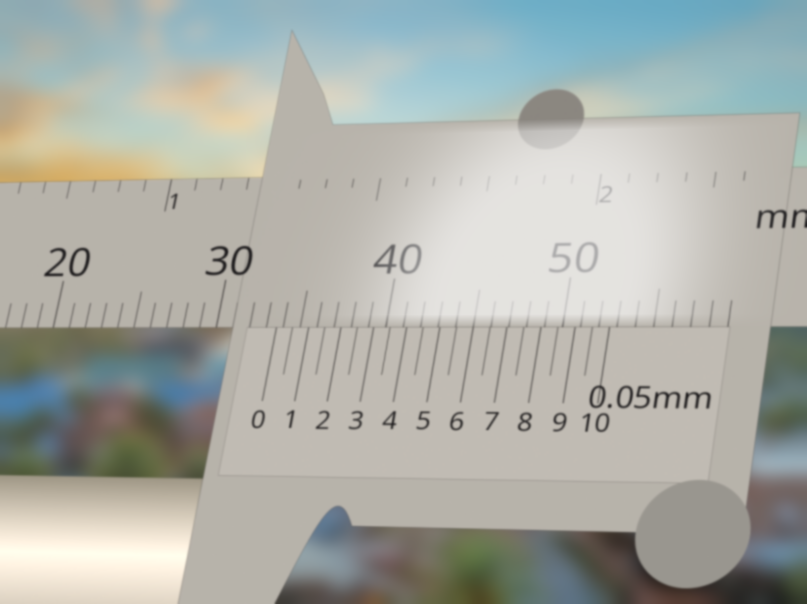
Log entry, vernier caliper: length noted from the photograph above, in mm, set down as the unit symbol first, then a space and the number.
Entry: mm 33.6
